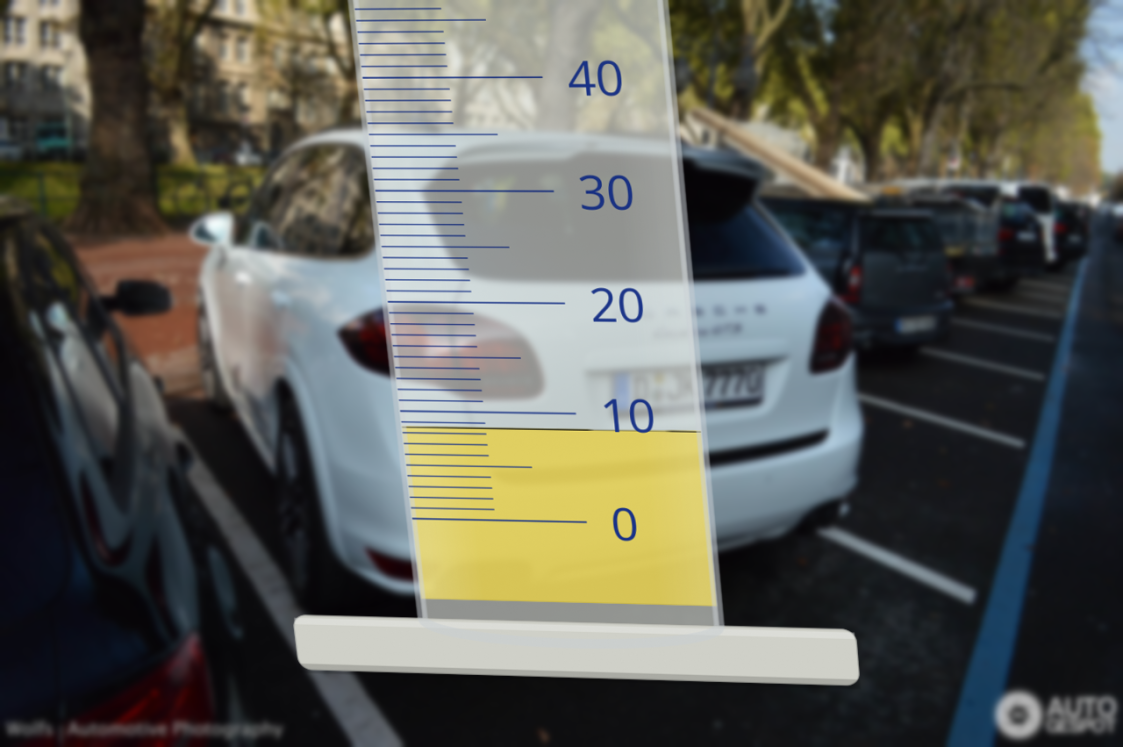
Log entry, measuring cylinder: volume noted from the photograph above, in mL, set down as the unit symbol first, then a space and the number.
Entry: mL 8.5
